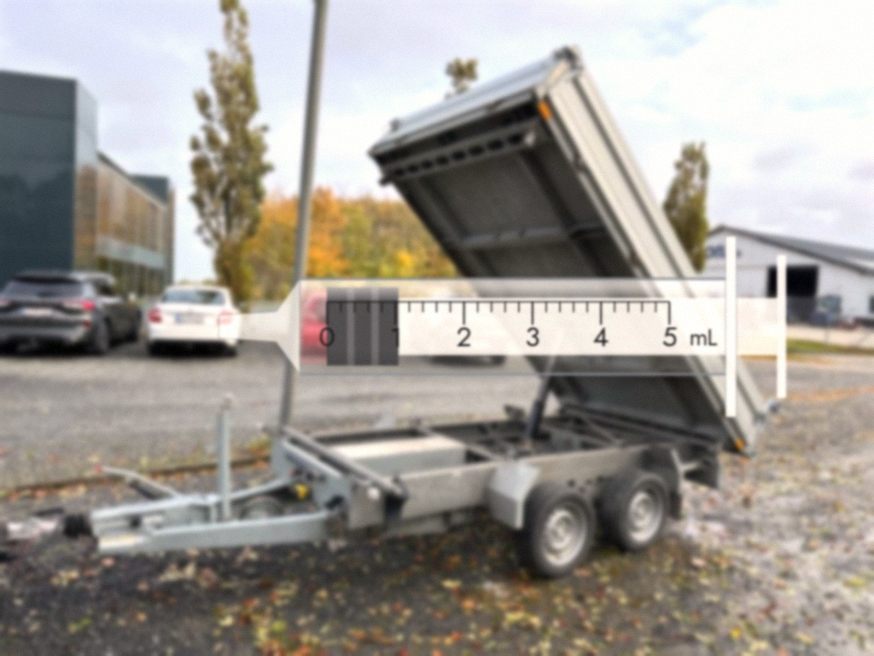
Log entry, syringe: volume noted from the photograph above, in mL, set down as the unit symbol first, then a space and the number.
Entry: mL 0
